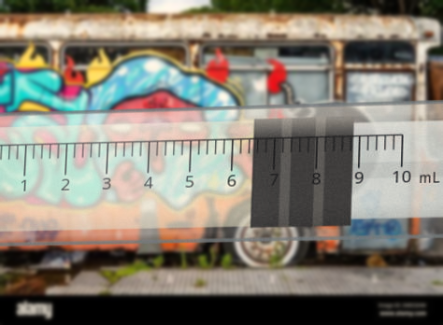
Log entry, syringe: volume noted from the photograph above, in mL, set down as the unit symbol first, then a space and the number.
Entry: mL 6.5
